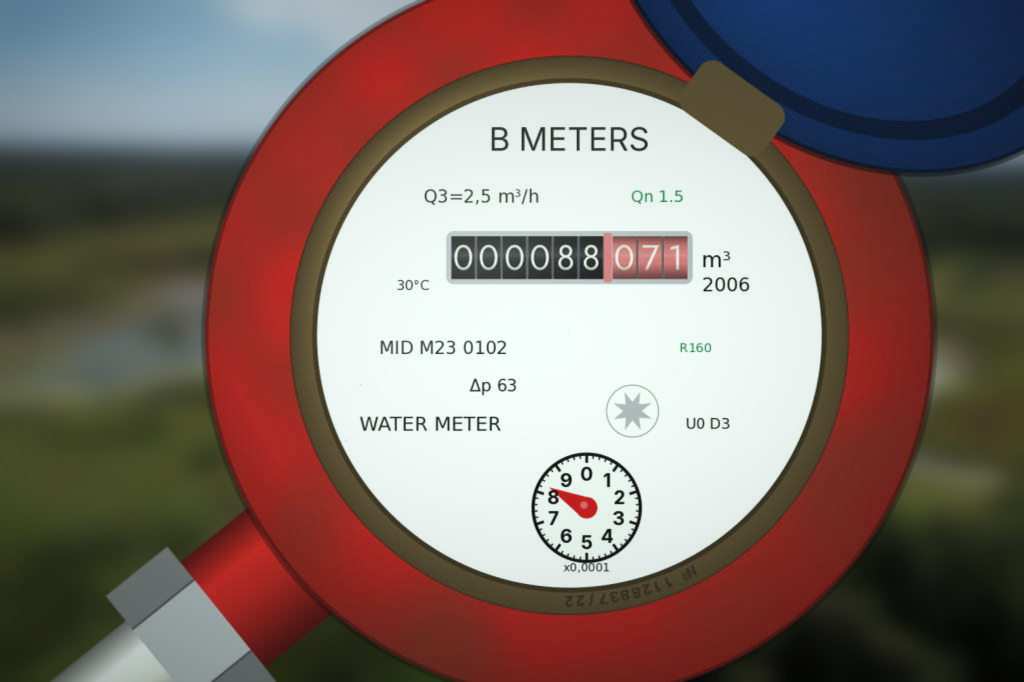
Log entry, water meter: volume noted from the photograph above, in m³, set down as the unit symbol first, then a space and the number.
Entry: m³ 88.0718
